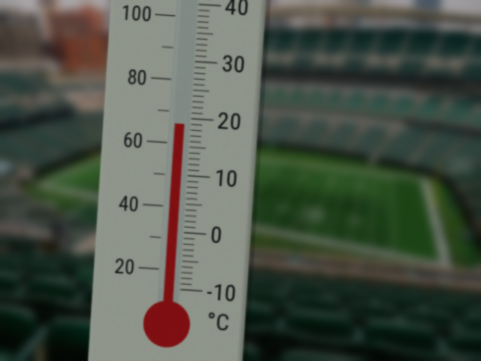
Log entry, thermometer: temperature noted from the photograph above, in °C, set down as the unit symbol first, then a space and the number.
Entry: °C 19
